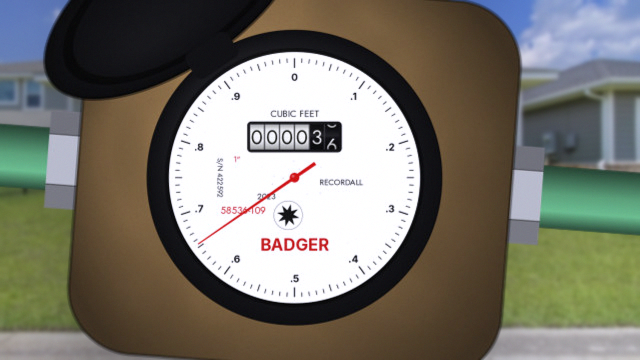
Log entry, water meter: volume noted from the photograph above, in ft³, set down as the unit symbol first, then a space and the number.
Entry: ft³ 35.65
